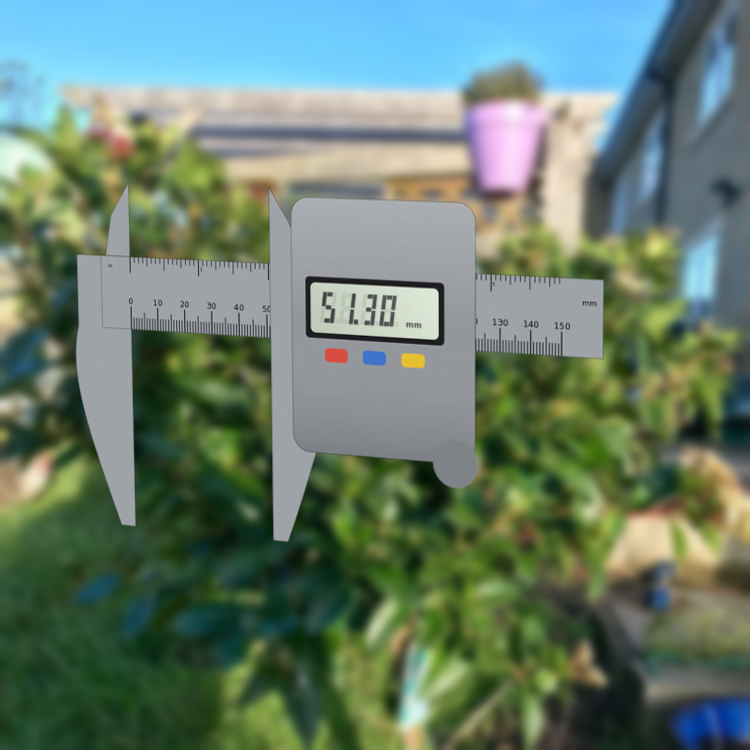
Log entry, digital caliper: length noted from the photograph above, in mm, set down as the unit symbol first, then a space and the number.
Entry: mm 51.30
